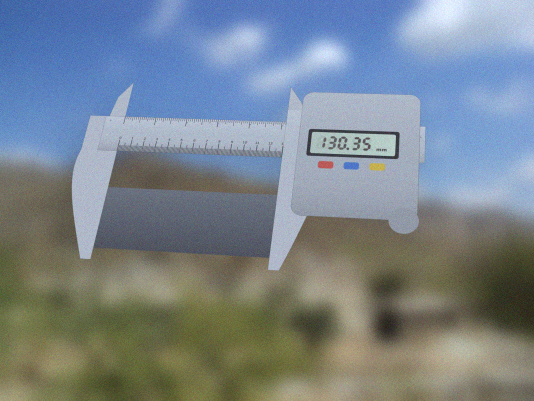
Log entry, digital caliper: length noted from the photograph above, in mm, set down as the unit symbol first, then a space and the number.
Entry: mm 130.35
